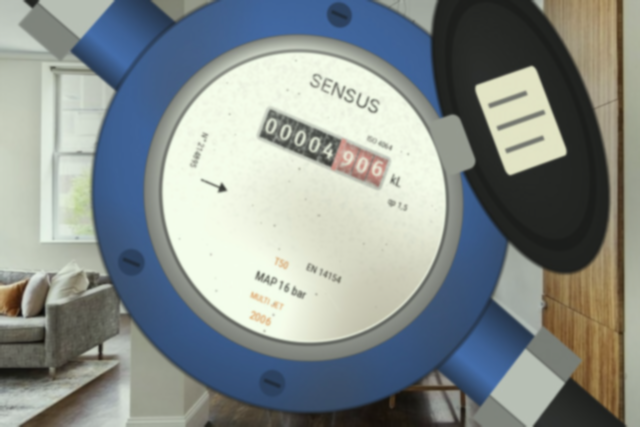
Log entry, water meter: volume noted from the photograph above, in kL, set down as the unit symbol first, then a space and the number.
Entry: kL 4.906
